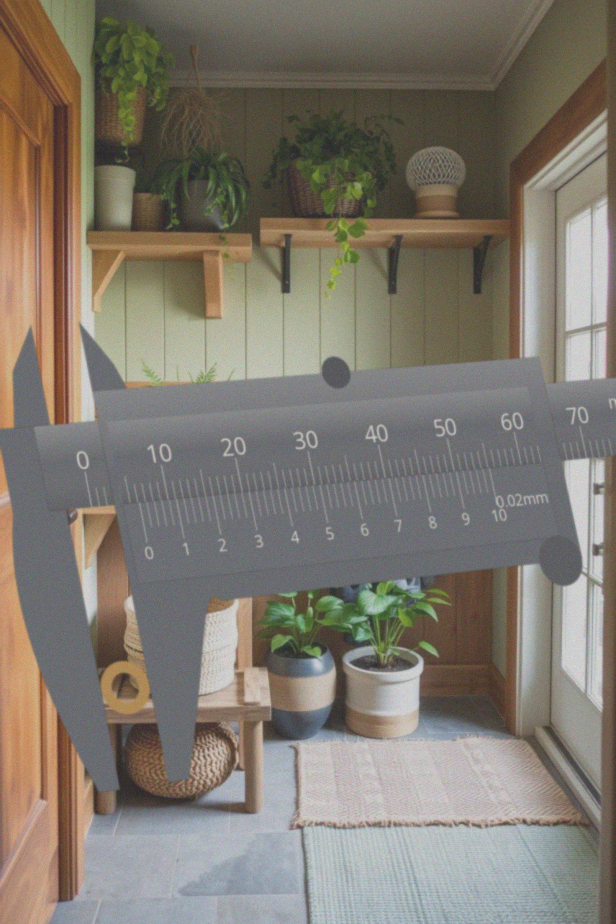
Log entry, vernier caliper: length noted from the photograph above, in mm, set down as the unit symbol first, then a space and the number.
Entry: mm 6.2
